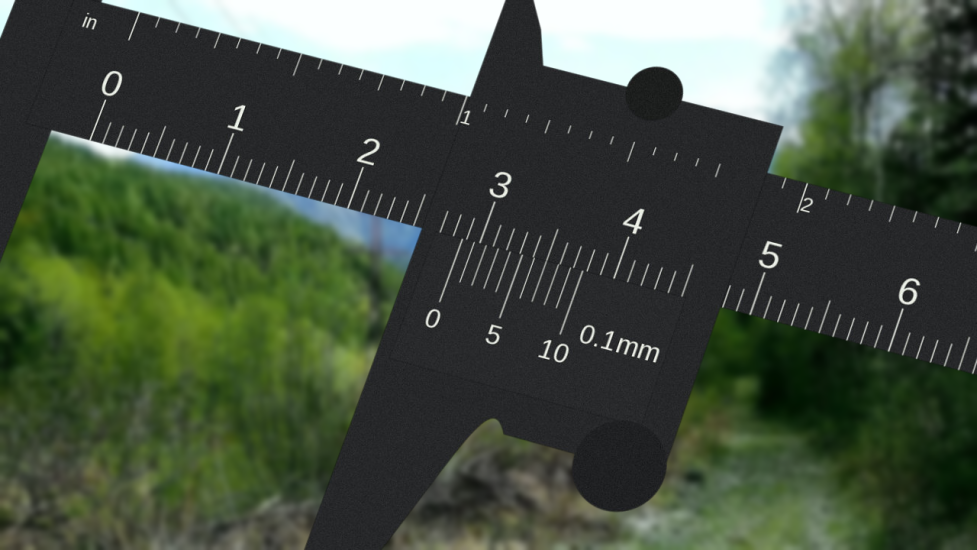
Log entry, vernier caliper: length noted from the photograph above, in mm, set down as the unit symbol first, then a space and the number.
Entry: mm 28.7
